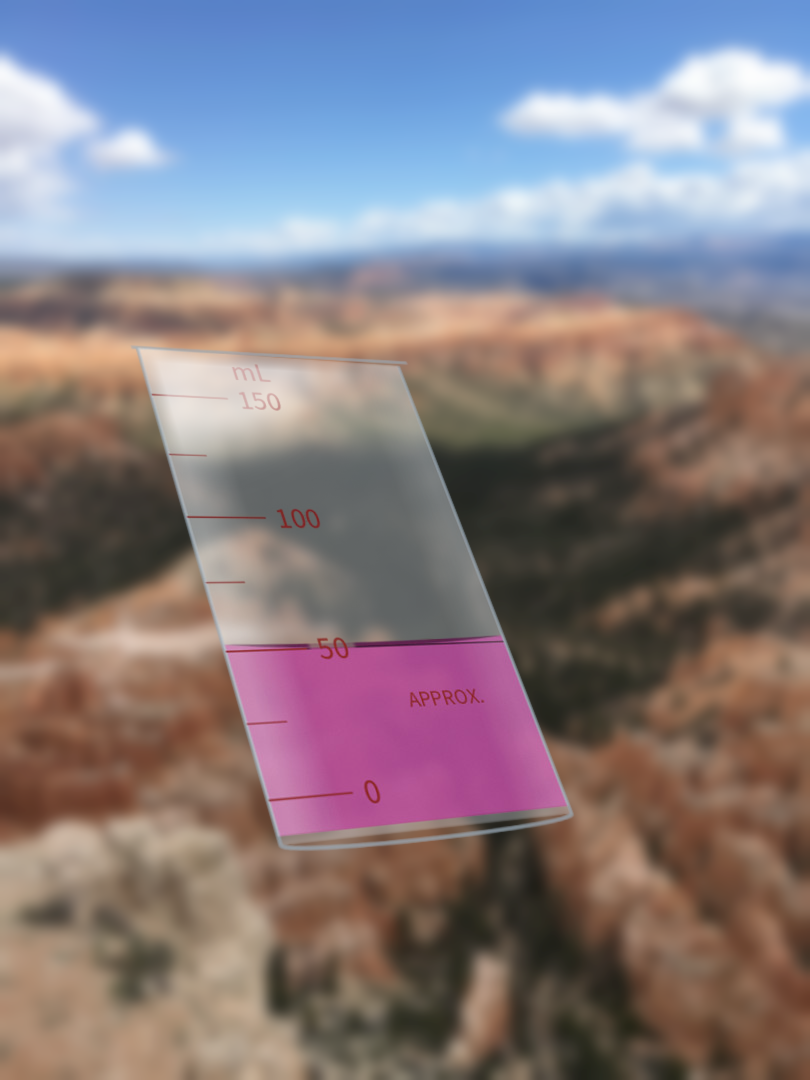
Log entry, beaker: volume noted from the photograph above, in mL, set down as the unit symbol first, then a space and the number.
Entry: mL 50
